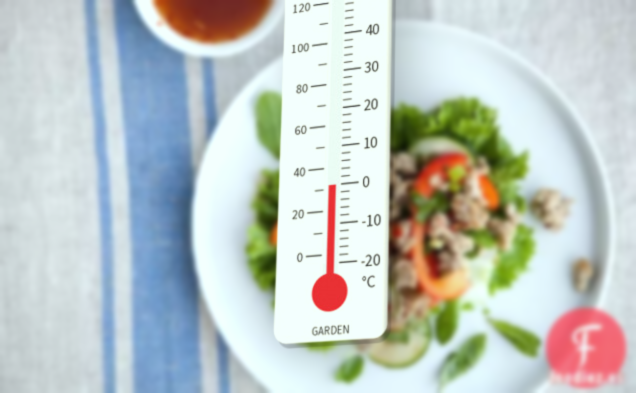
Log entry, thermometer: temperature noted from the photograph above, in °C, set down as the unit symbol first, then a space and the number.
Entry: °C 0
